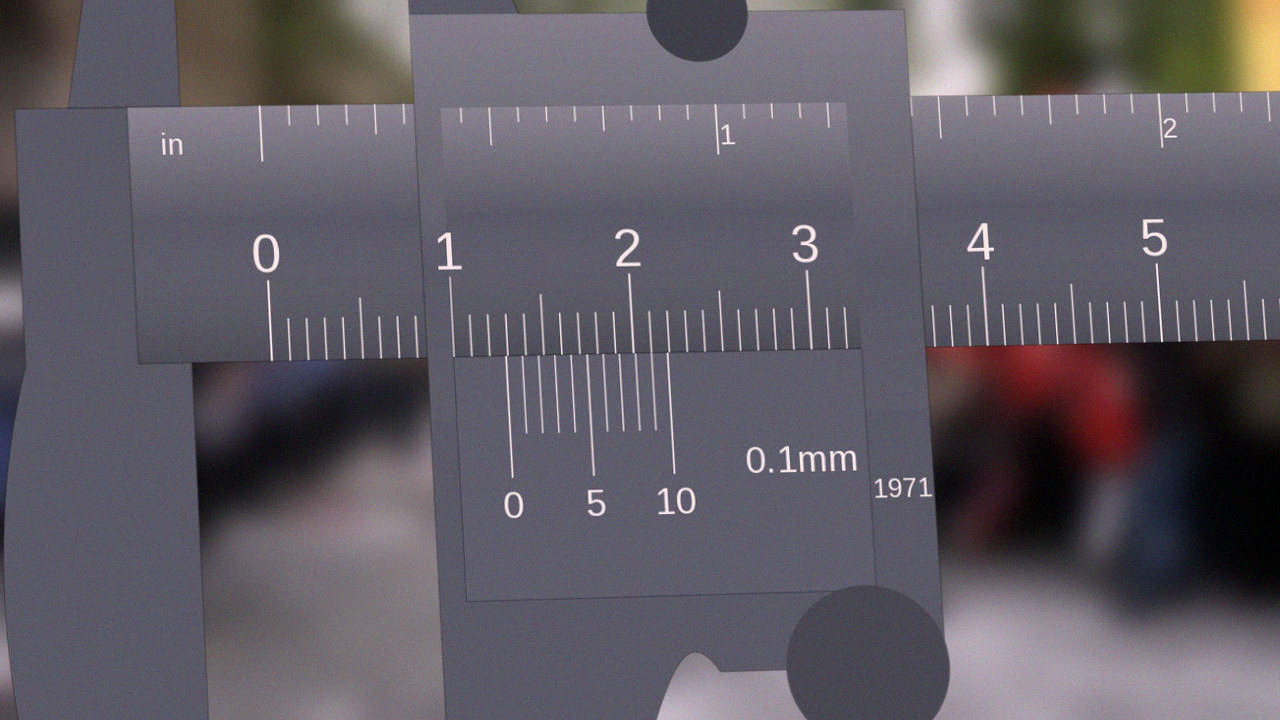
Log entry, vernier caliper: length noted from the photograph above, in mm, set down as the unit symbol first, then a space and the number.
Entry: mm 12.9
